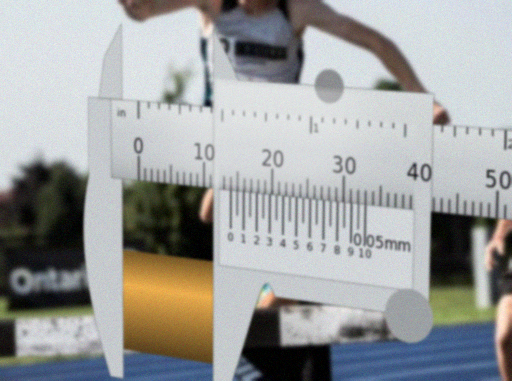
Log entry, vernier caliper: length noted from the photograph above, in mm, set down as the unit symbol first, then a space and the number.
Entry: mm 14.0
